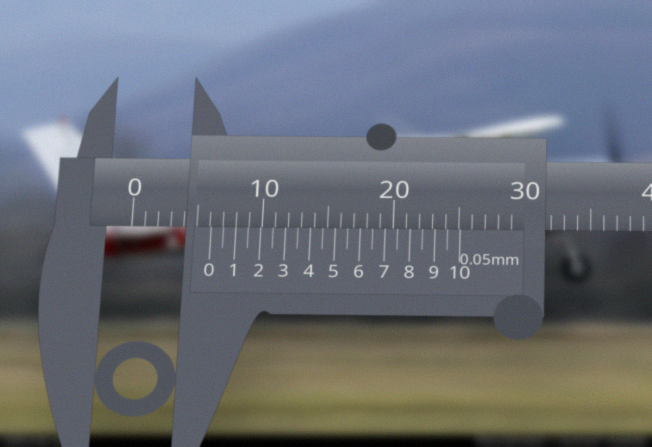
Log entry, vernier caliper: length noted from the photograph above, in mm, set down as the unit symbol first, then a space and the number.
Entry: mm 6.1
